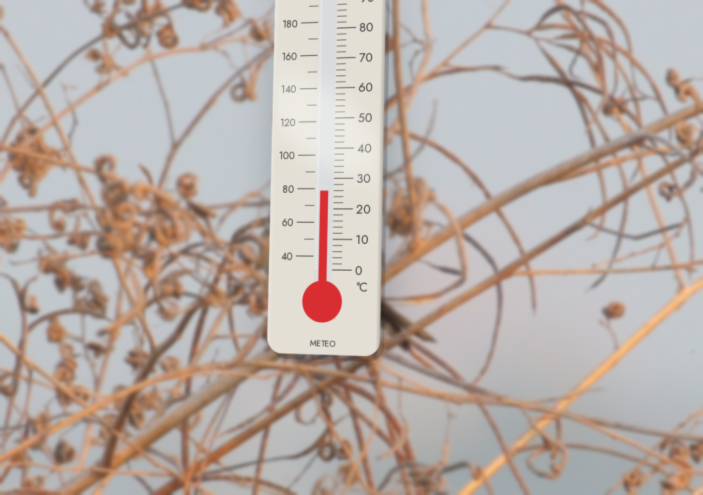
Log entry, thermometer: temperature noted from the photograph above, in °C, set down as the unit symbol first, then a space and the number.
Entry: °C 26
